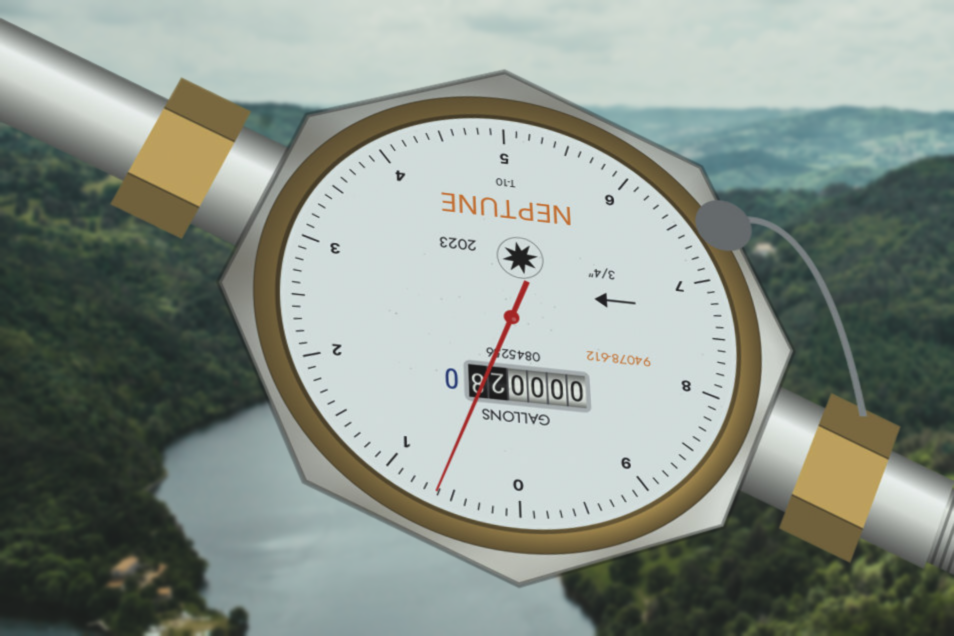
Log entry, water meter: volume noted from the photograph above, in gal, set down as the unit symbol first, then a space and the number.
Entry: gal 280.6
